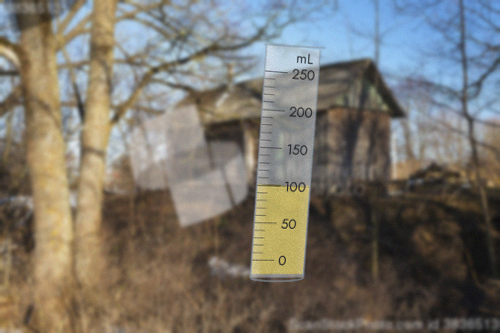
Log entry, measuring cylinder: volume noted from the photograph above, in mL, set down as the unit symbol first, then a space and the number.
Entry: mL 100
